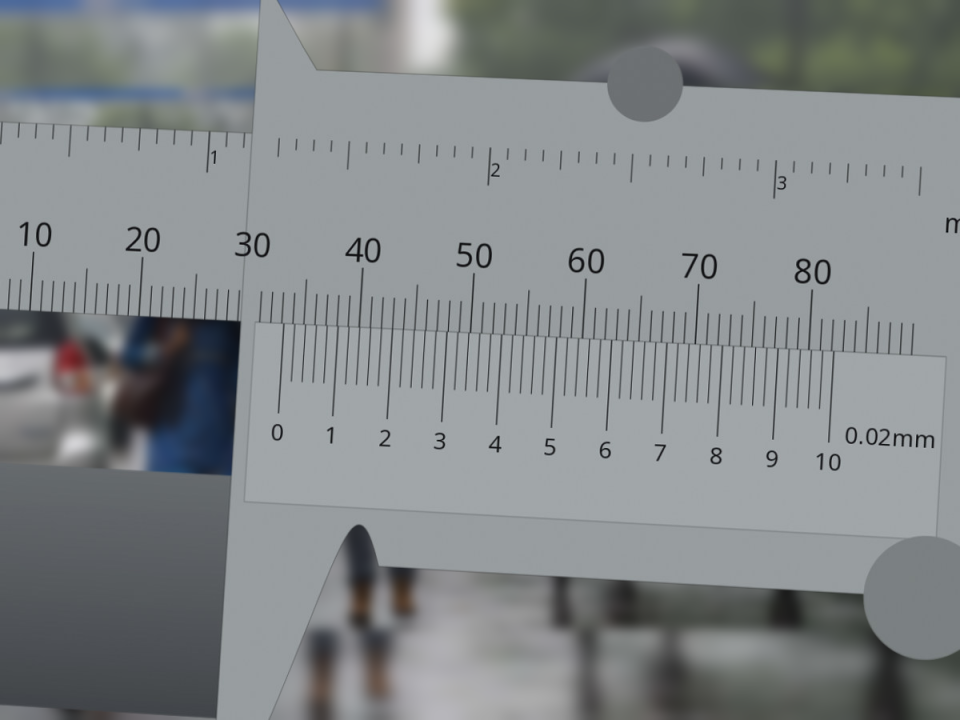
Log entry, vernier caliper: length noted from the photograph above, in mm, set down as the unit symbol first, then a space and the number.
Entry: mm 33.2
